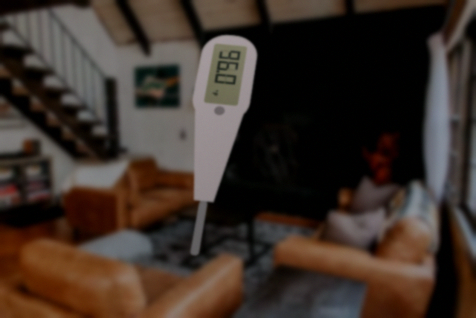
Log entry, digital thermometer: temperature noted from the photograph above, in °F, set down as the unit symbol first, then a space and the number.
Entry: °F 96.0
